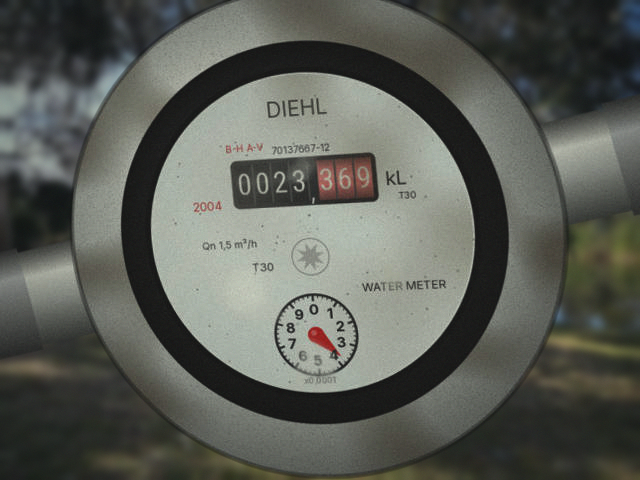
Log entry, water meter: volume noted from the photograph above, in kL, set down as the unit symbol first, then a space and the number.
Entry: kL 23.3693
